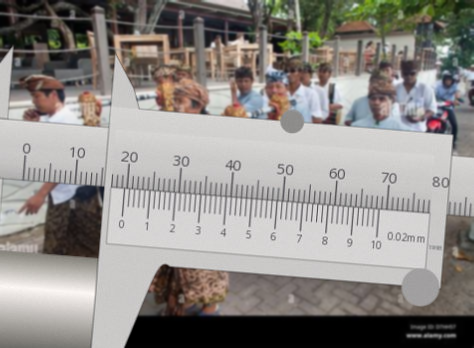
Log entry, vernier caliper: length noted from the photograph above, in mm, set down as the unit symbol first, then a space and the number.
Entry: mm 19.5
